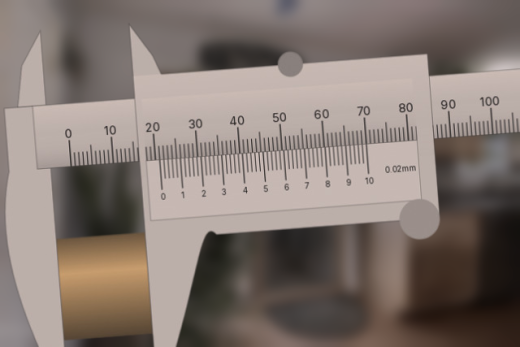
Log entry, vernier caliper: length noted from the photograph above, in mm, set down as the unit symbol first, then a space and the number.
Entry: mm 21.0
